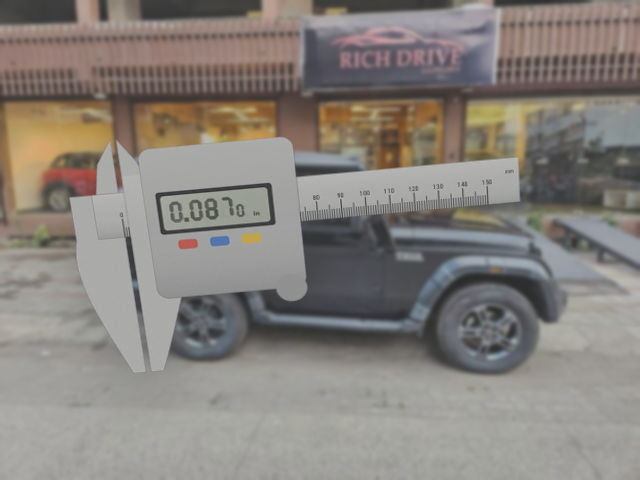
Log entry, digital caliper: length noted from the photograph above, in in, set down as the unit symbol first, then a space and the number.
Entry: in 0.0870
